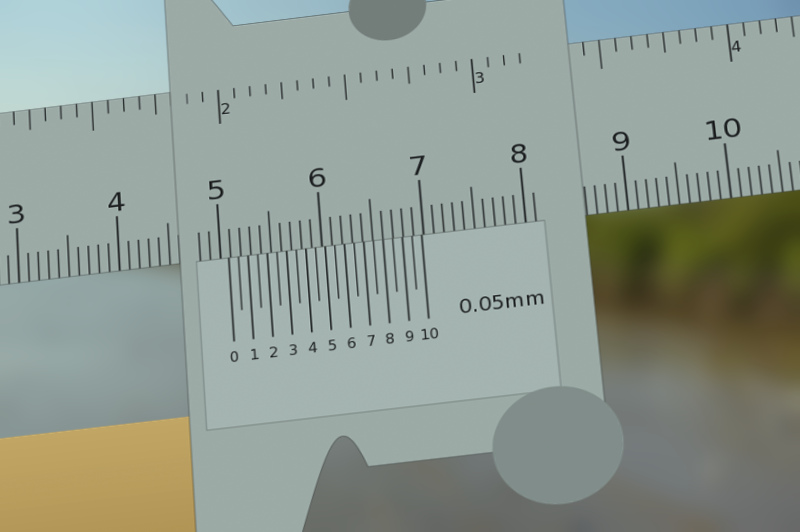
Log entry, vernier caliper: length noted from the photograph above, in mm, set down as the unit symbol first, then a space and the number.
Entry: mm 50.8
